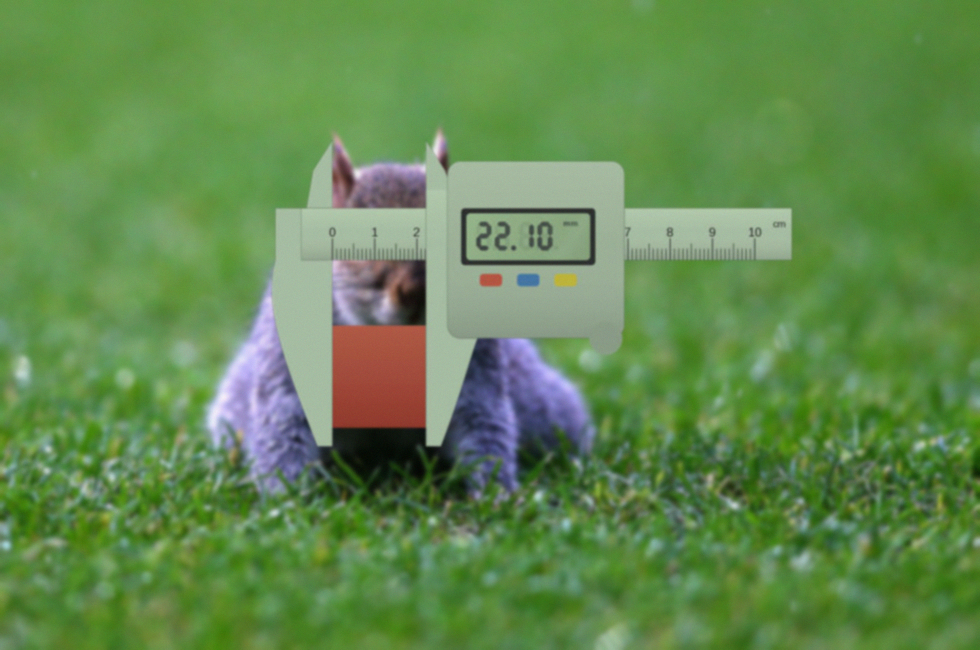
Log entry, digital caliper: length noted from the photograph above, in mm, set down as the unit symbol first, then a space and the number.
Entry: mm 22.10
